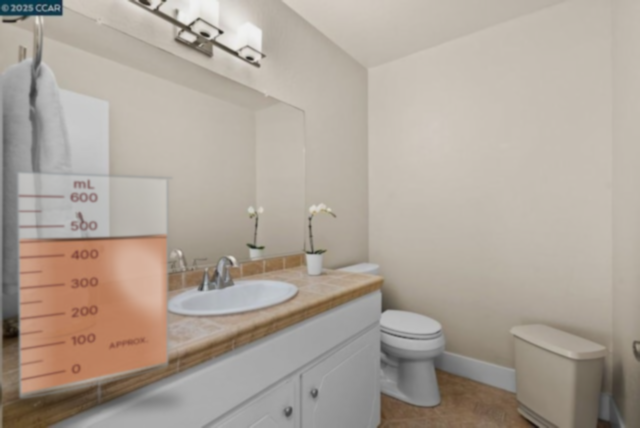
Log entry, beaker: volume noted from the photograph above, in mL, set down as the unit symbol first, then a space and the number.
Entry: mL 450
